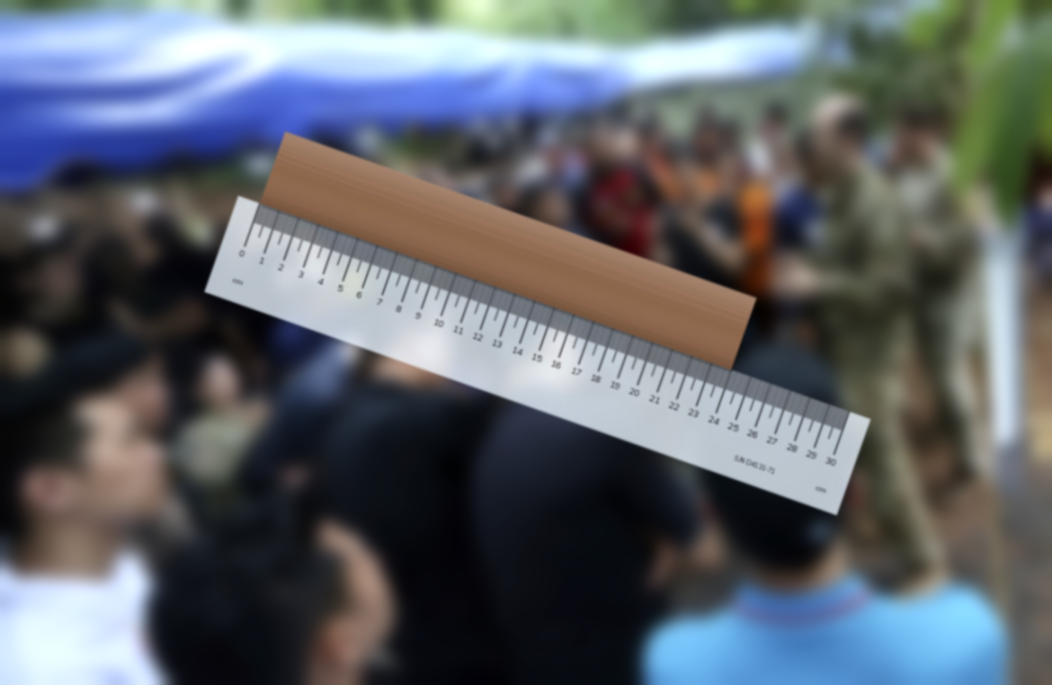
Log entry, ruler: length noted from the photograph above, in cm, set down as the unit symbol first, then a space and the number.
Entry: cm 24
